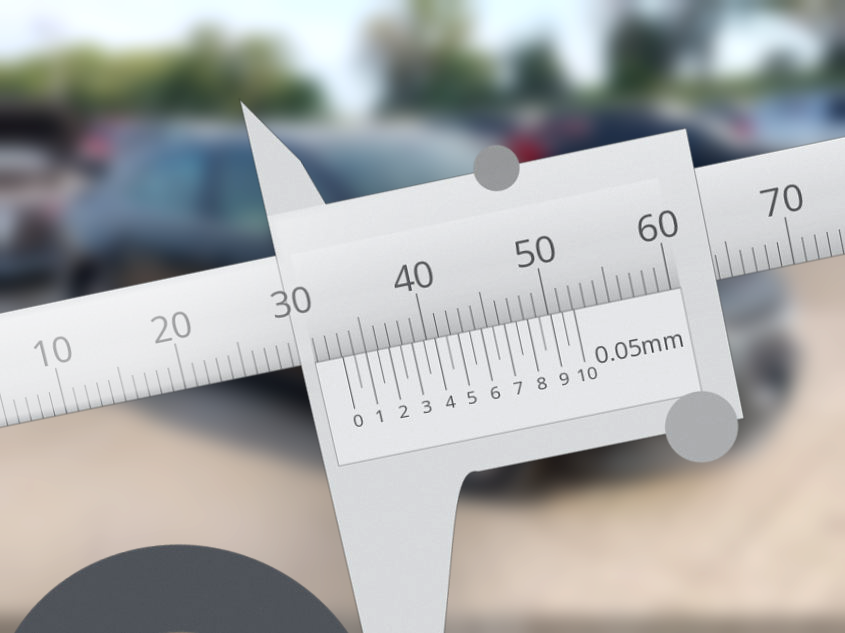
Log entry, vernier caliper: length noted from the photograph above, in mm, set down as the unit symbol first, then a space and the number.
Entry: mm 33.1
